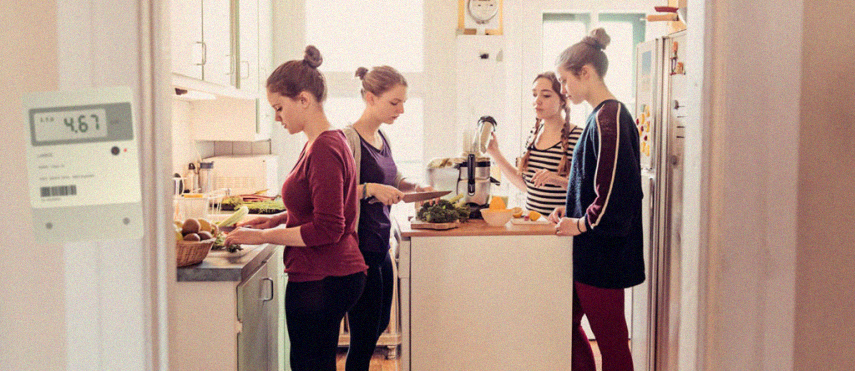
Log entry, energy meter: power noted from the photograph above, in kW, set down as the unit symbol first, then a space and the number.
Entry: kW 4.67
